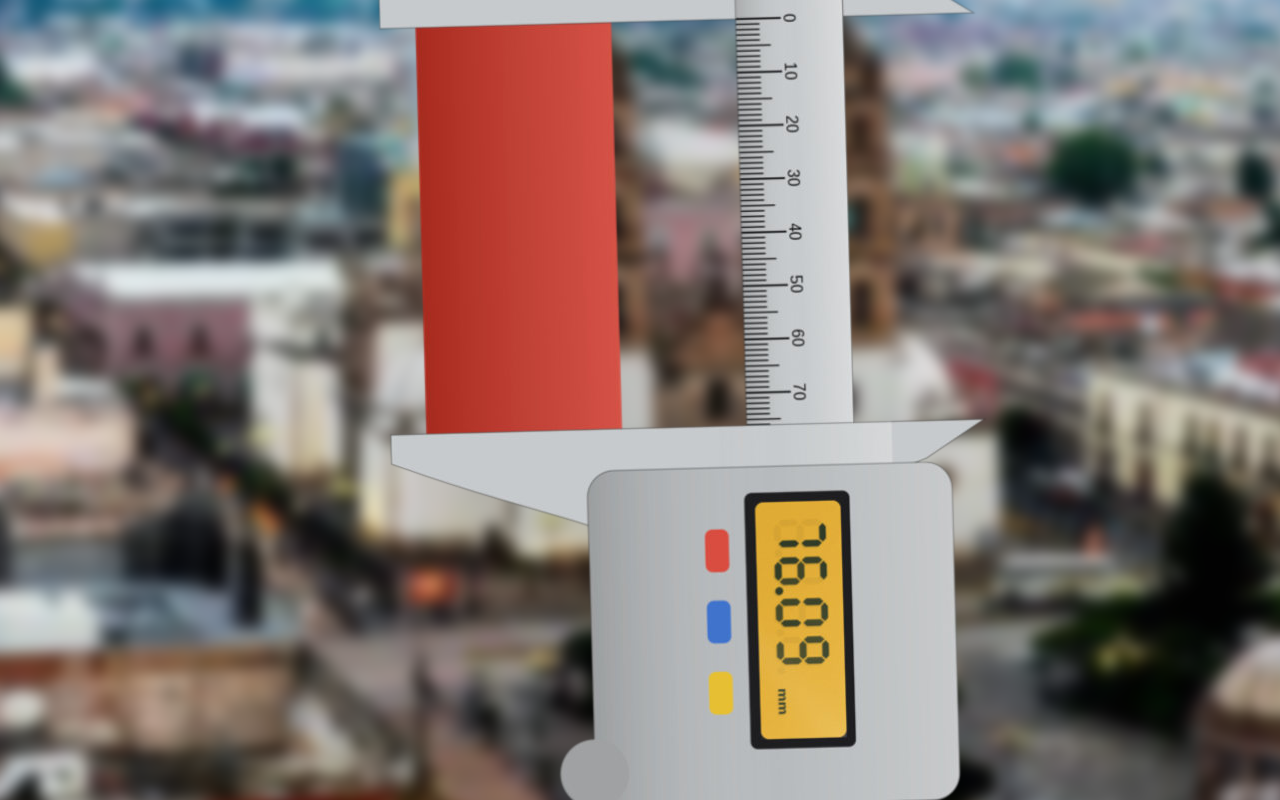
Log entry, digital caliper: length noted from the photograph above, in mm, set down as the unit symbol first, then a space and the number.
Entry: mm 76.09
